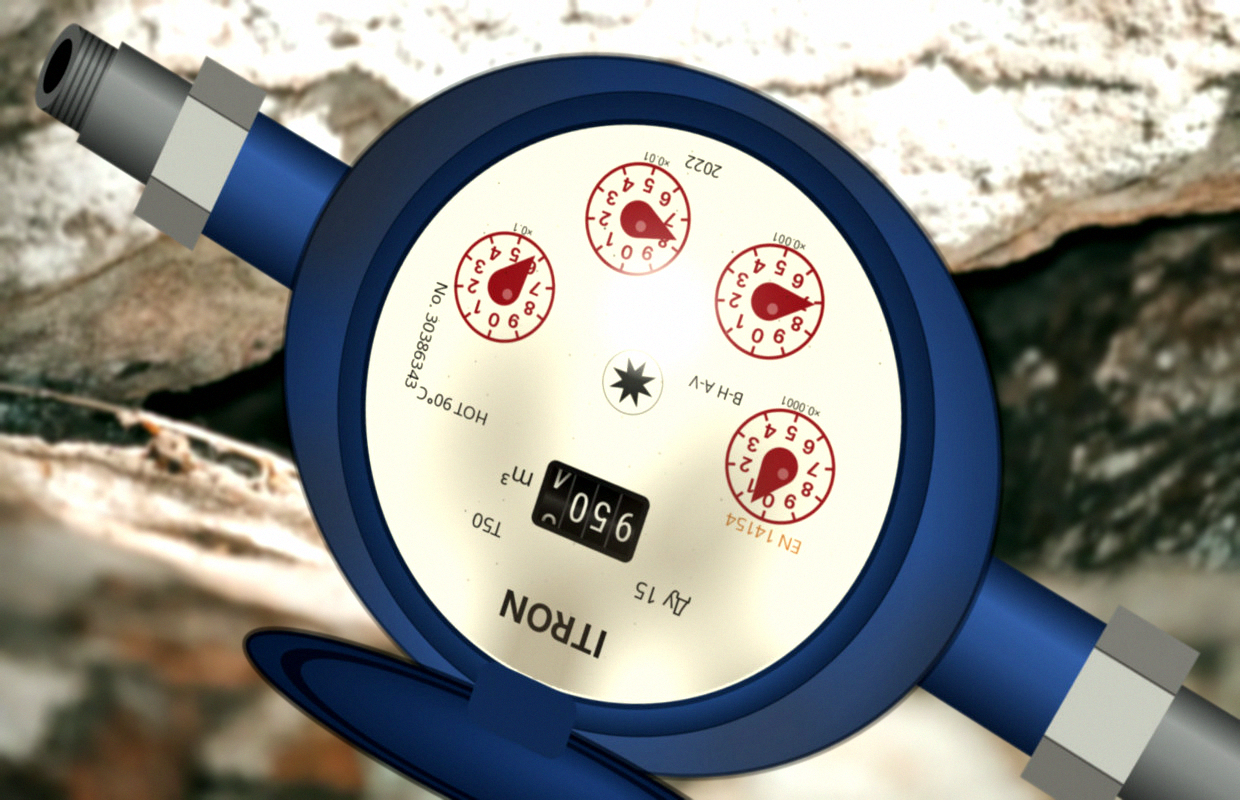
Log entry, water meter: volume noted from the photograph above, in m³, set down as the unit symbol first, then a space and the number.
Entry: m³ 9503.5770
